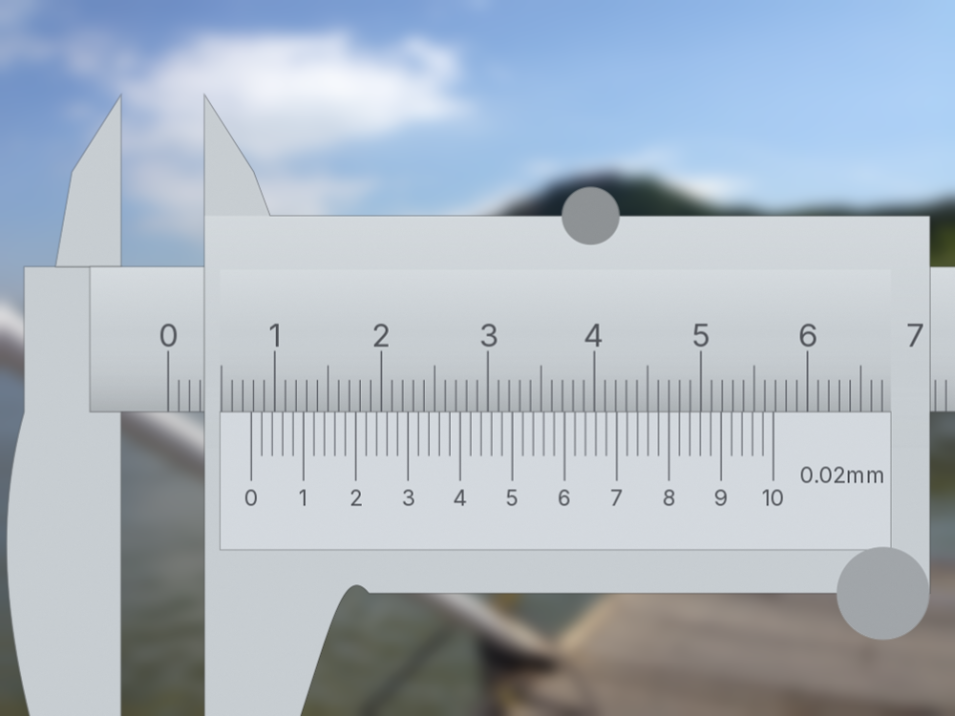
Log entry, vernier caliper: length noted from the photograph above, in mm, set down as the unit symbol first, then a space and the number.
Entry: mm 7.8
